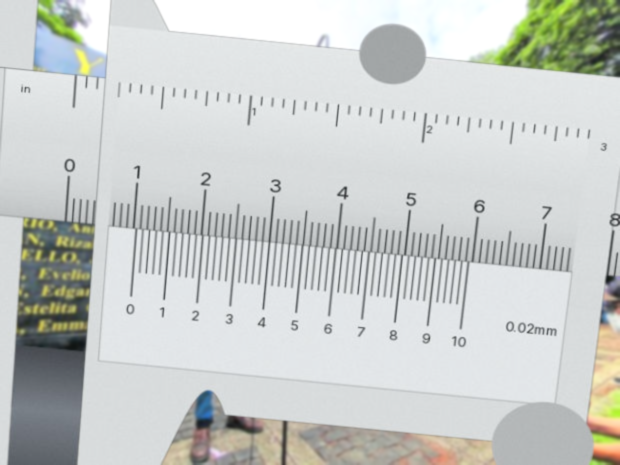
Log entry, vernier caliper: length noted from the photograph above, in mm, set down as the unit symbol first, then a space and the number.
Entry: mm 10.4
